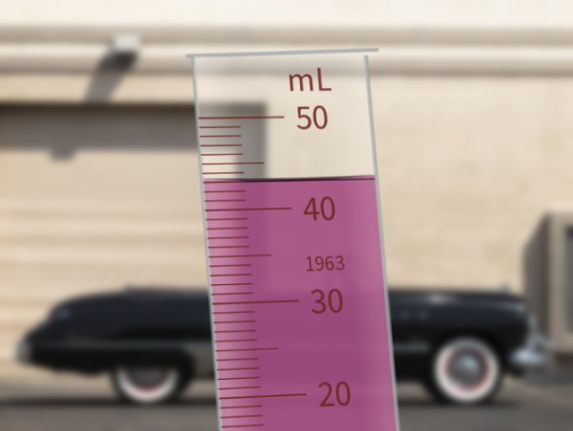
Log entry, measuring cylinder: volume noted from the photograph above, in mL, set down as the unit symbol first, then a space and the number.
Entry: mL 43
